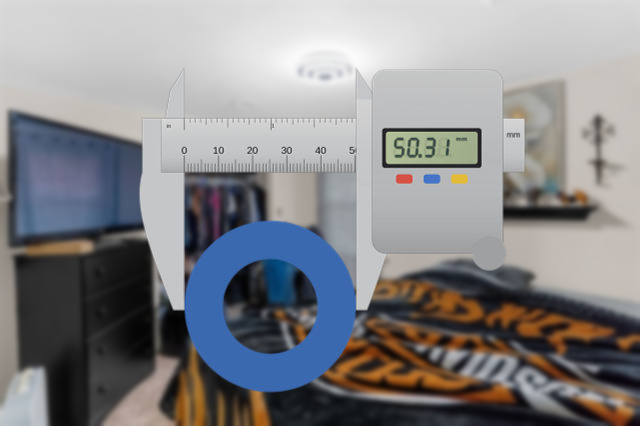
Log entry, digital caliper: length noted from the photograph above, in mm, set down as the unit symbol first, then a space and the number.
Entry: mm 50.31
